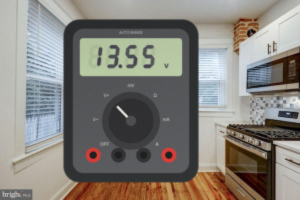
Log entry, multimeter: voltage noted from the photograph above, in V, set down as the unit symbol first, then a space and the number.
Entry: V 13.55
